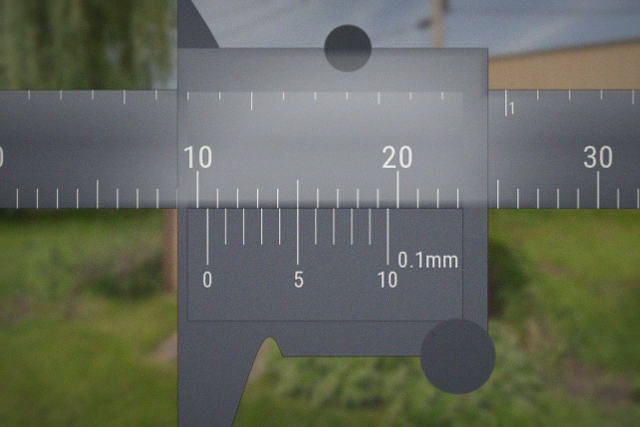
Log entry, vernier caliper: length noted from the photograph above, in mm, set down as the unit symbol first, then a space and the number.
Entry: mm 10.5
